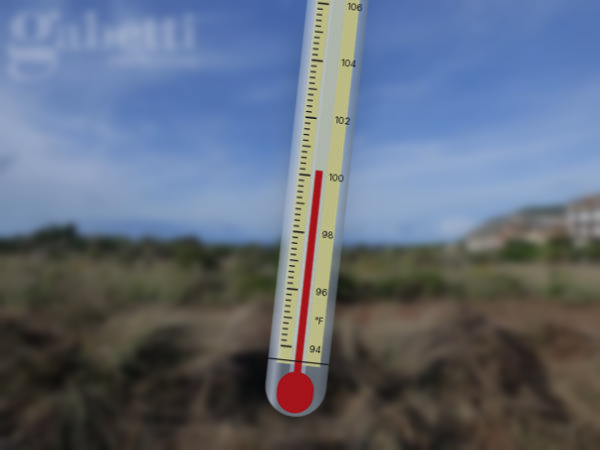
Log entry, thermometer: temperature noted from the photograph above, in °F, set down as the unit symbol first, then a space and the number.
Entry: °F 100.2
